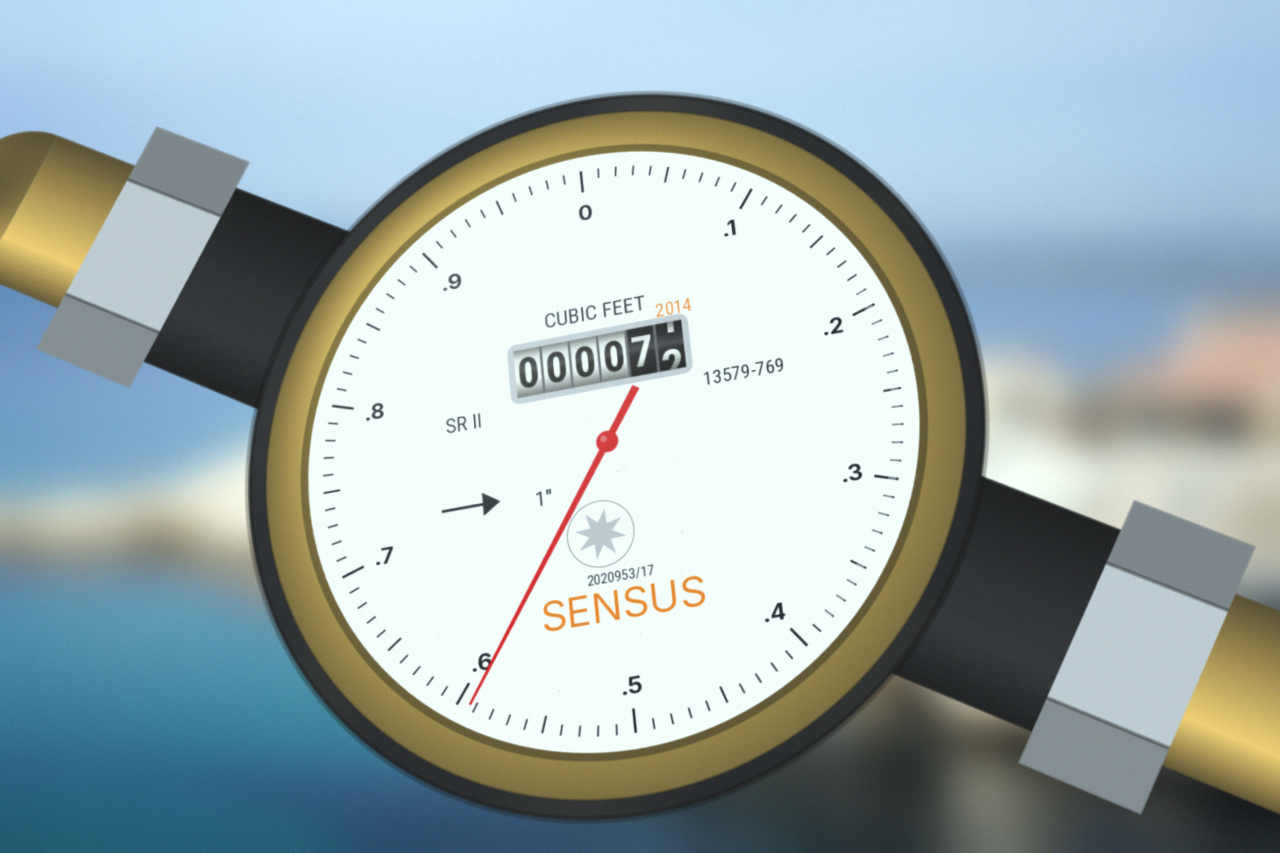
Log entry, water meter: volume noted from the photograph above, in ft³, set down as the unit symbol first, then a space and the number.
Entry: ft³ 71.59
